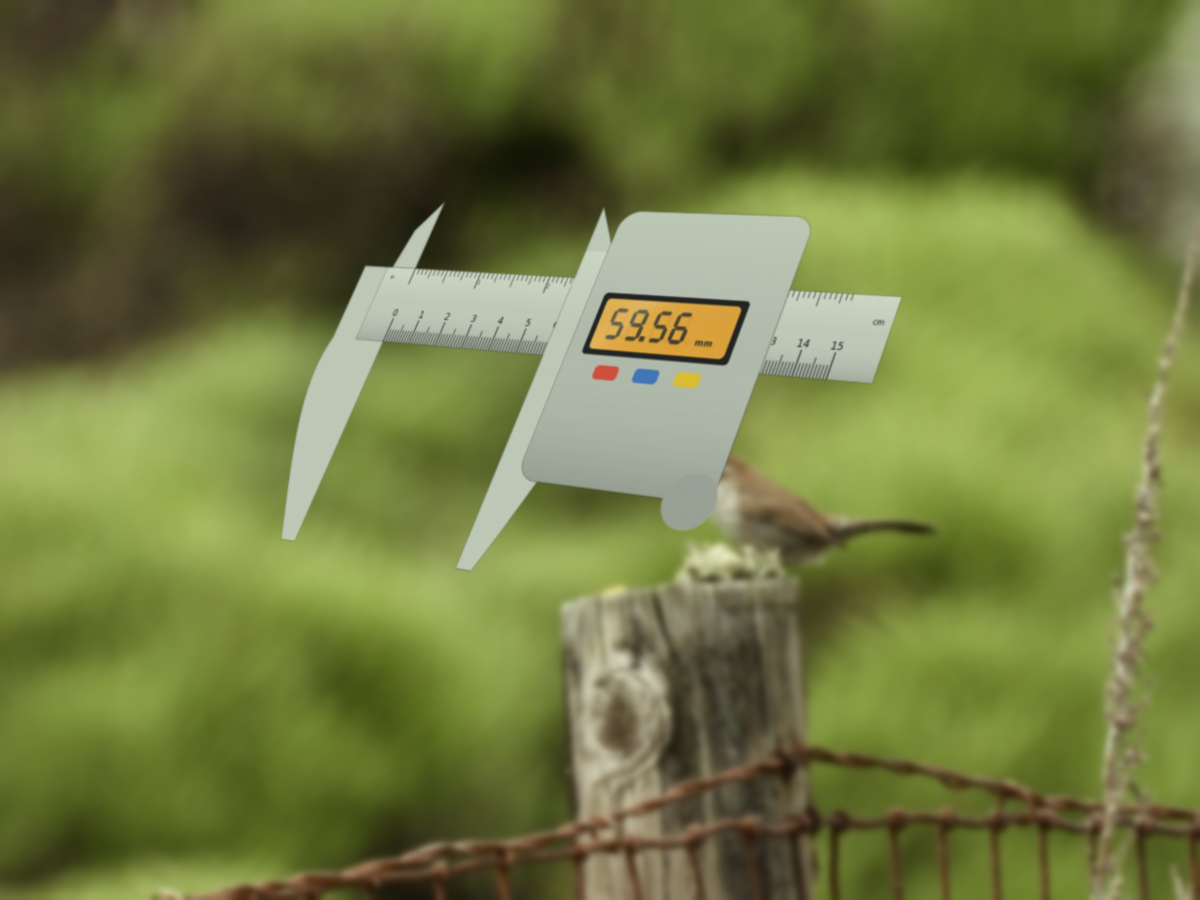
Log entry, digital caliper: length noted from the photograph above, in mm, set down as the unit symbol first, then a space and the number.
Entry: mm 59.56
